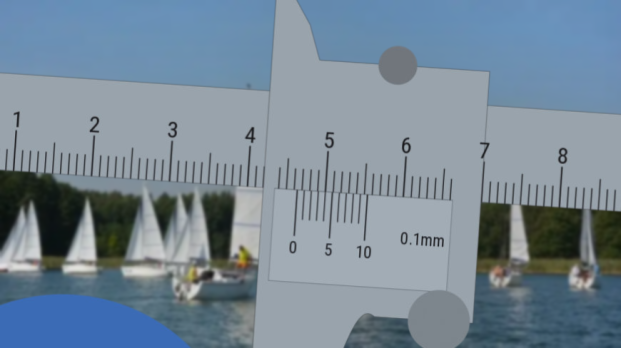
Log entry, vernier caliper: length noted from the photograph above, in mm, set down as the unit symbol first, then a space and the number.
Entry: mm 46.4
